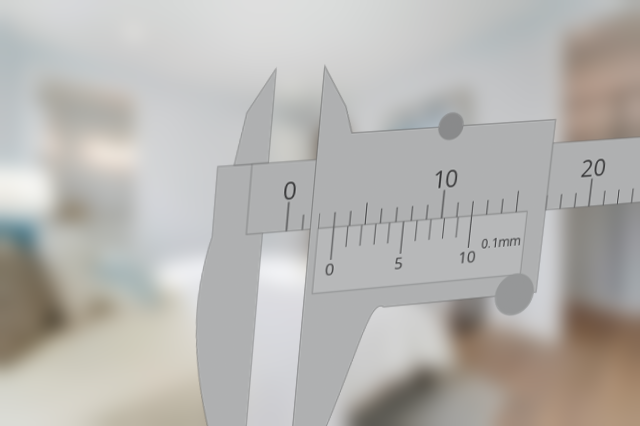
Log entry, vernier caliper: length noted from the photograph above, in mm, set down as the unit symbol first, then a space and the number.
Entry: mm 3.0
